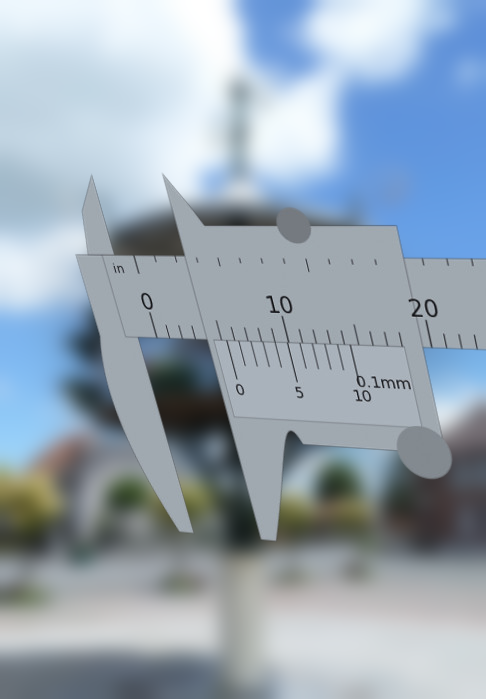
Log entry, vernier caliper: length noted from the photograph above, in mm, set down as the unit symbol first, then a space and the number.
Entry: mm 5.4
